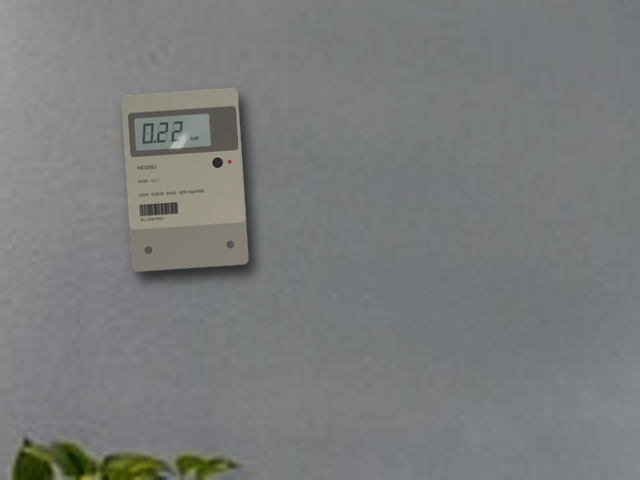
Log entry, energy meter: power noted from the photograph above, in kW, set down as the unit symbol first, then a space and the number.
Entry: kW 0.22
